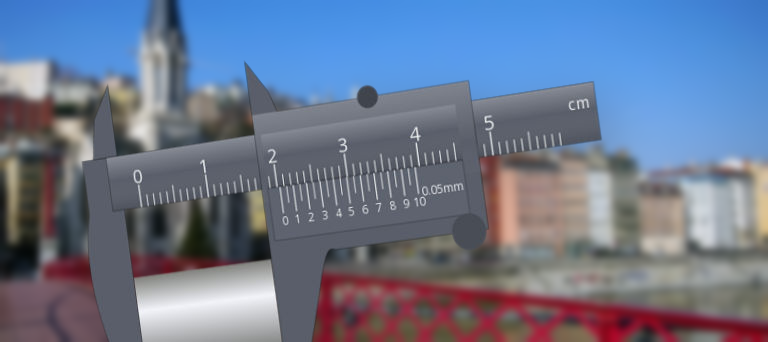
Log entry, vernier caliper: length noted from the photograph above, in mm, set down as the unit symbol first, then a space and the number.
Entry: mm 20.4
